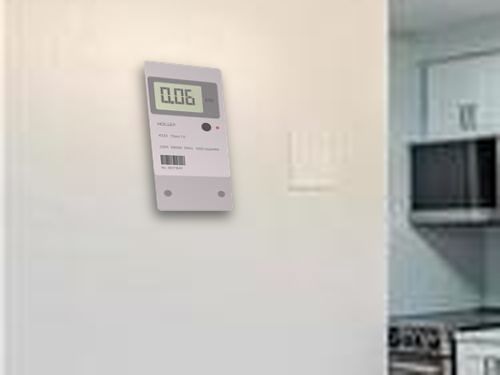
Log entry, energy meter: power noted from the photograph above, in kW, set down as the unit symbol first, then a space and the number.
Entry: kW 0.06
